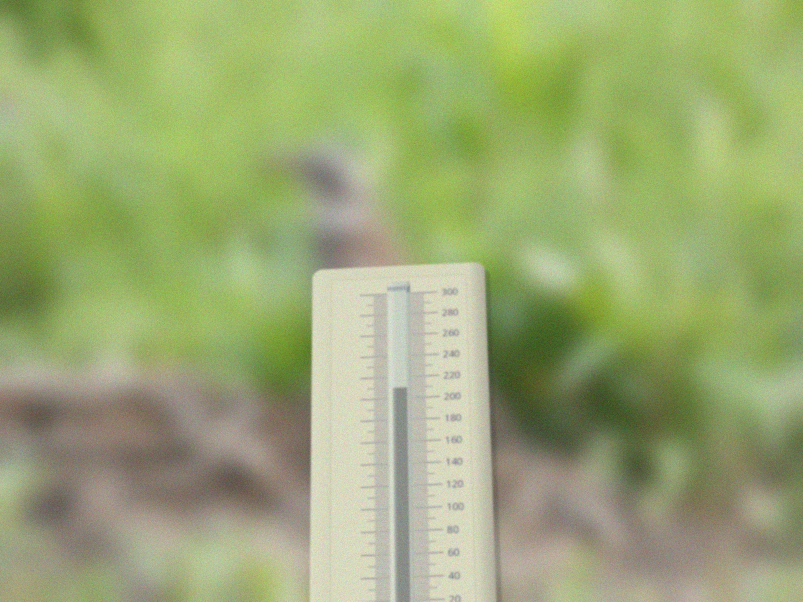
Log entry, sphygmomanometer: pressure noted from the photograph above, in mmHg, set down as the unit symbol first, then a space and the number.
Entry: mmHg 210
